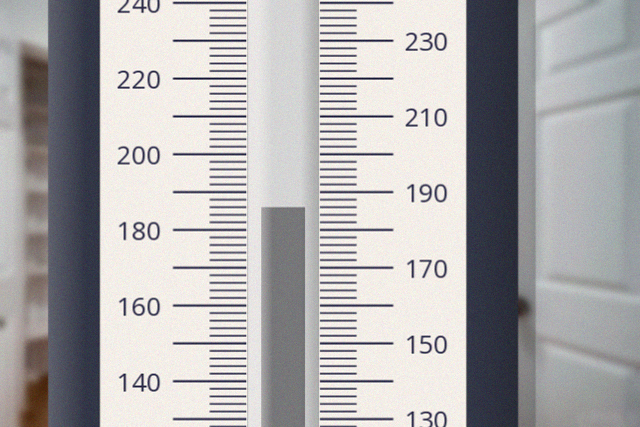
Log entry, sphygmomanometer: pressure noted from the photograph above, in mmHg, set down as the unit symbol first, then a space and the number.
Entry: mmHg 186
